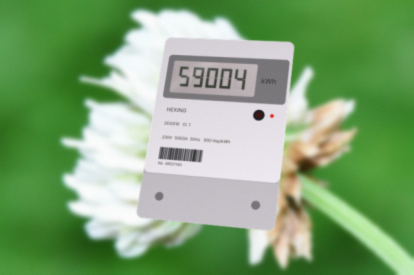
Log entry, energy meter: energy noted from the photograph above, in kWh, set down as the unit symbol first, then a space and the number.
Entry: kWh 59004
